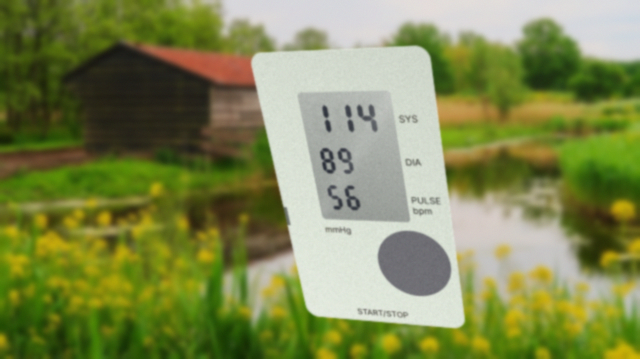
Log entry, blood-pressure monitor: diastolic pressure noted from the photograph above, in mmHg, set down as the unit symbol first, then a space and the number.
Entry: mmHg 89
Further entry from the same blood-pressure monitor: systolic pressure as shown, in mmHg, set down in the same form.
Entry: mmHg 114
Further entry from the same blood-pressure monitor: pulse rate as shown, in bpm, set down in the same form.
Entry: bpm 56
